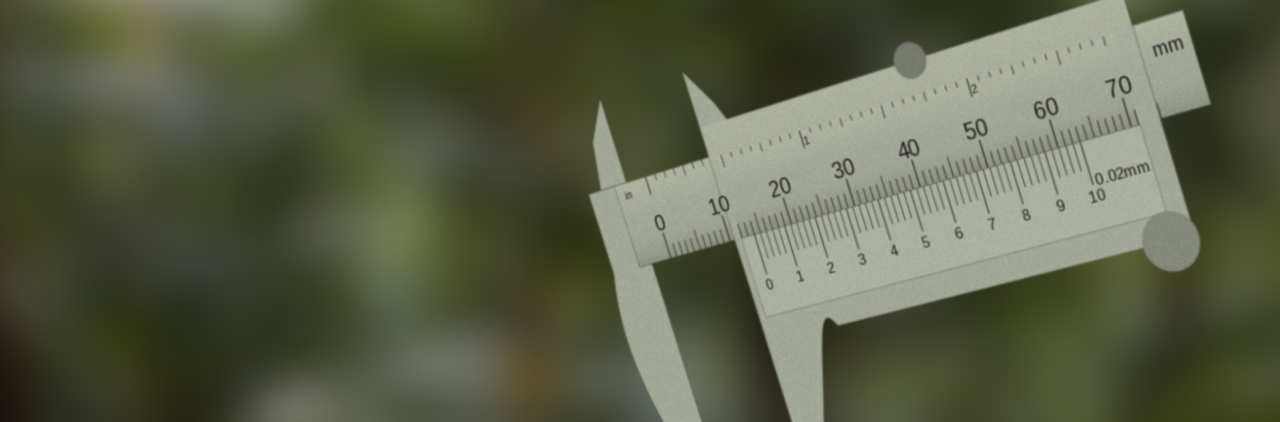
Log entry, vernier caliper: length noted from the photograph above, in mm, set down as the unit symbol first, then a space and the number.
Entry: mm 14.0
